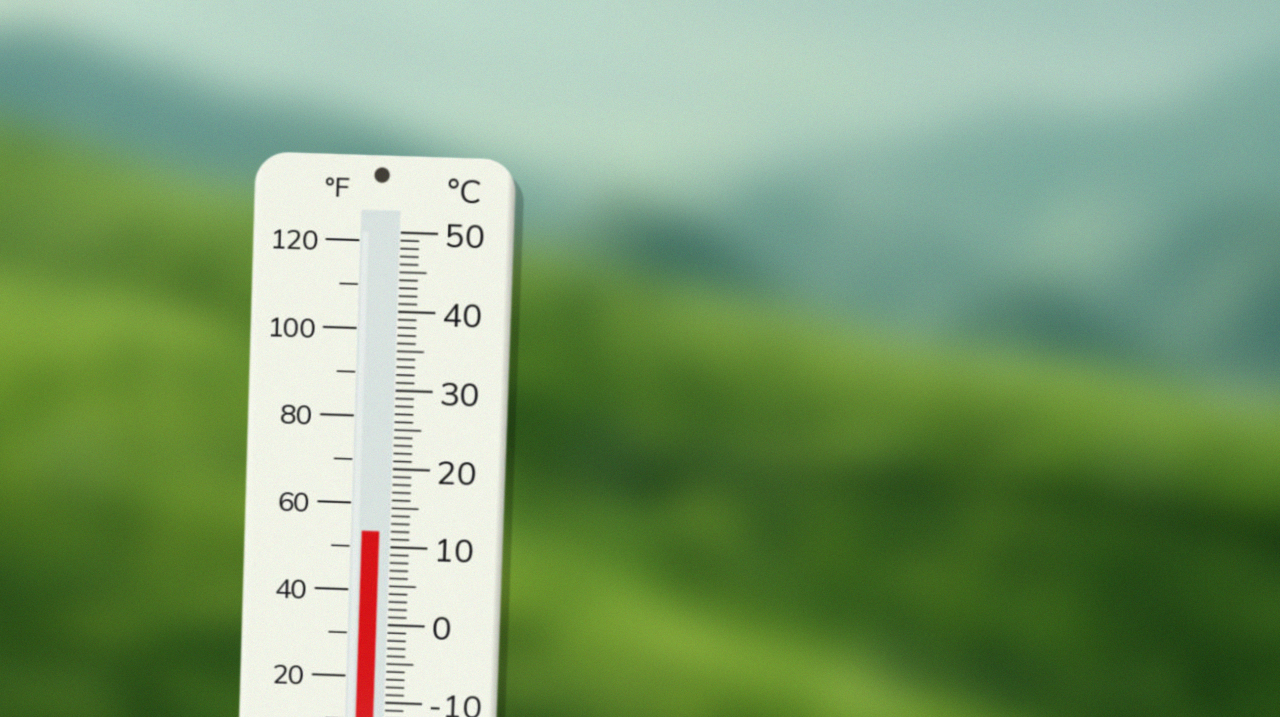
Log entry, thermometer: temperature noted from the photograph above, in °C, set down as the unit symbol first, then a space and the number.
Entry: °C 12
